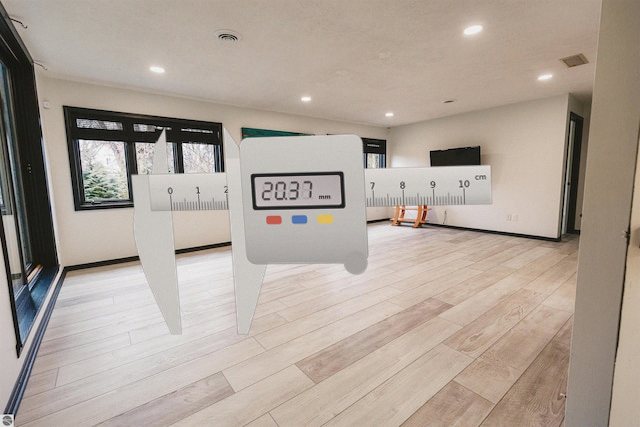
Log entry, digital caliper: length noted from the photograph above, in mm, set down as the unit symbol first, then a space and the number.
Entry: mm 20.37
